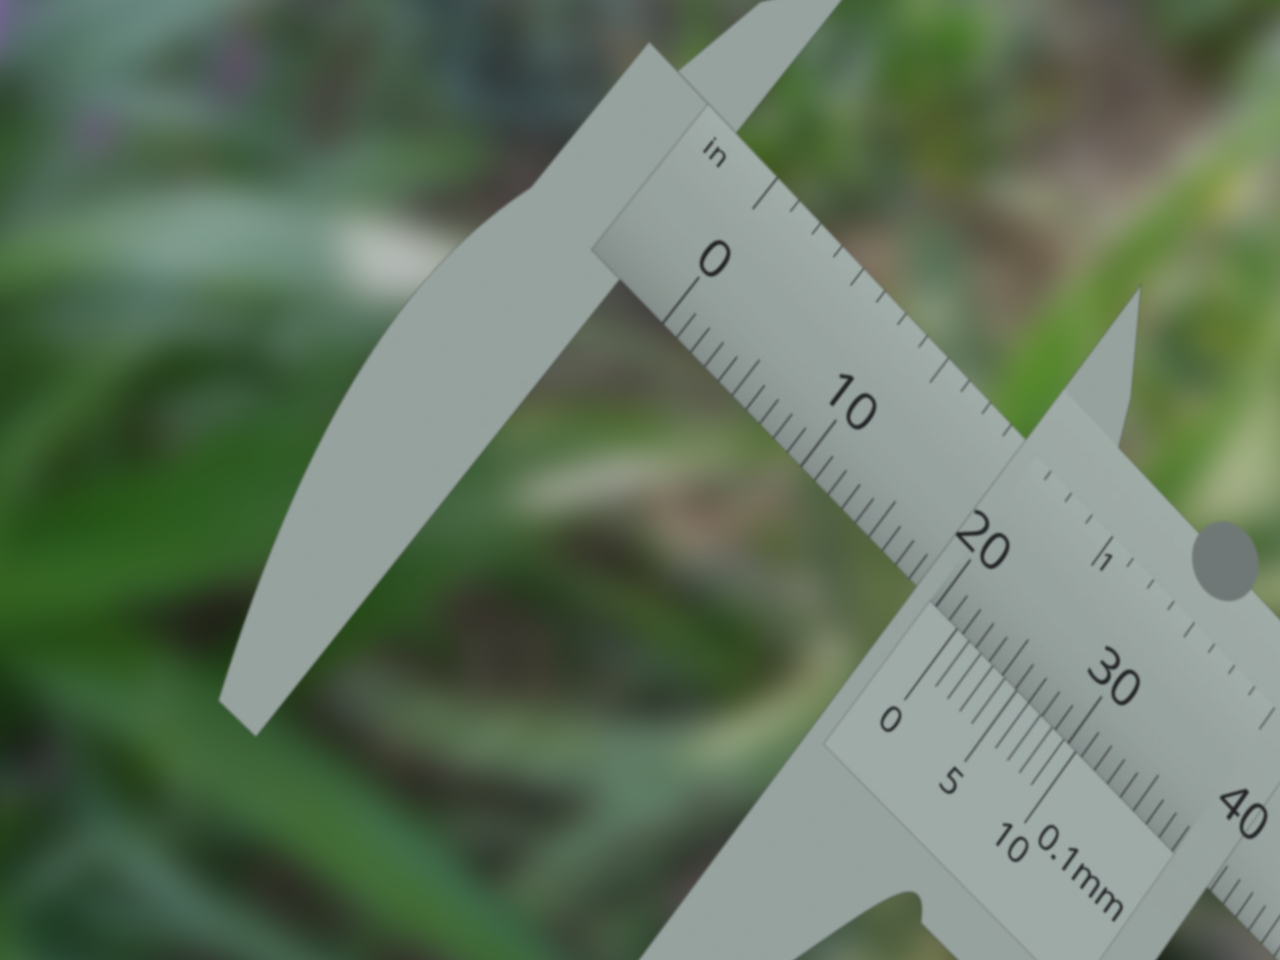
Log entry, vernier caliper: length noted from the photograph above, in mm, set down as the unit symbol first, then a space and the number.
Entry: mm 21.6
